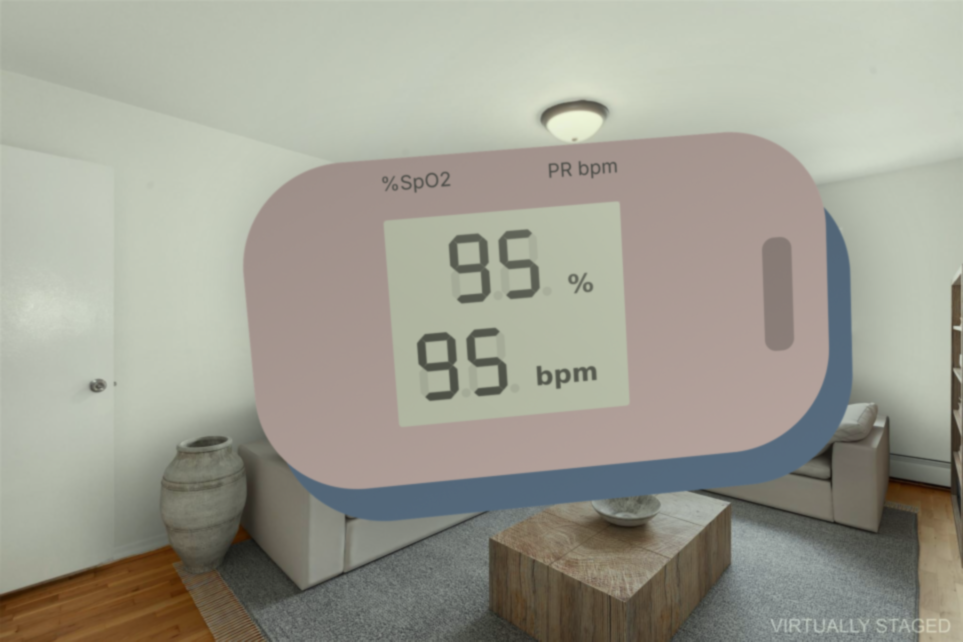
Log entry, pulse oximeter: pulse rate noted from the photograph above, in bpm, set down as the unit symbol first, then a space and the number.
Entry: bpm 95
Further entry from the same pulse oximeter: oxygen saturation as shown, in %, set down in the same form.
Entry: % 95
